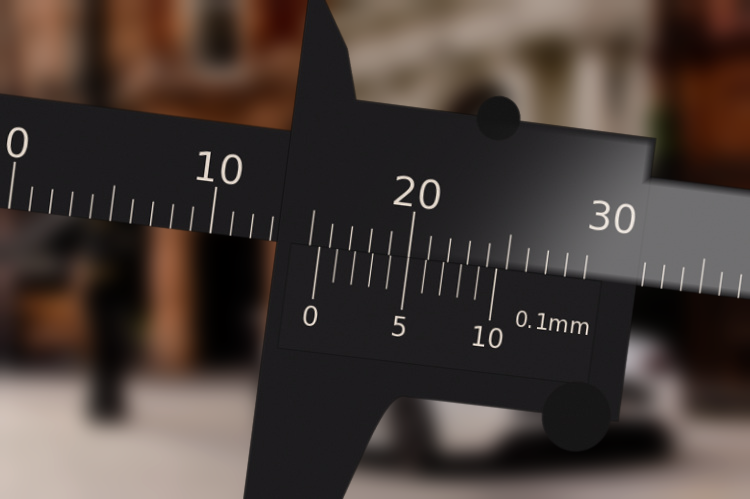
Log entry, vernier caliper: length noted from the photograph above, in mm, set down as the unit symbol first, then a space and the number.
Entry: mm 15.5
